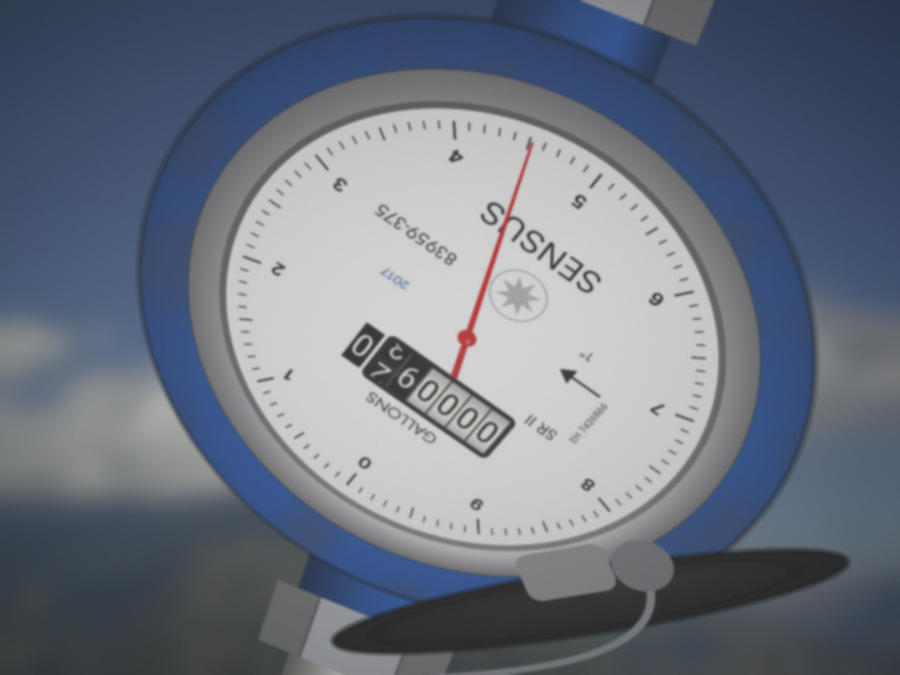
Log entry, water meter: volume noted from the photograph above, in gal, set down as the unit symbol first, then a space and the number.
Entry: gal 924.5
